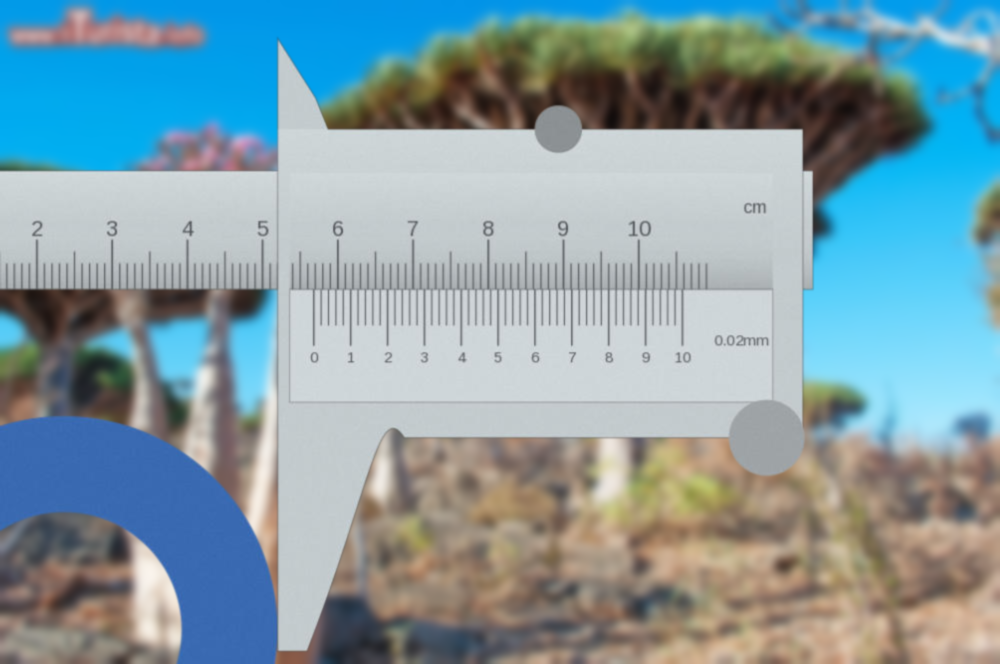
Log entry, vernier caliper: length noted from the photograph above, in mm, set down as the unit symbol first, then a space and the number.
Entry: mm 56.8
